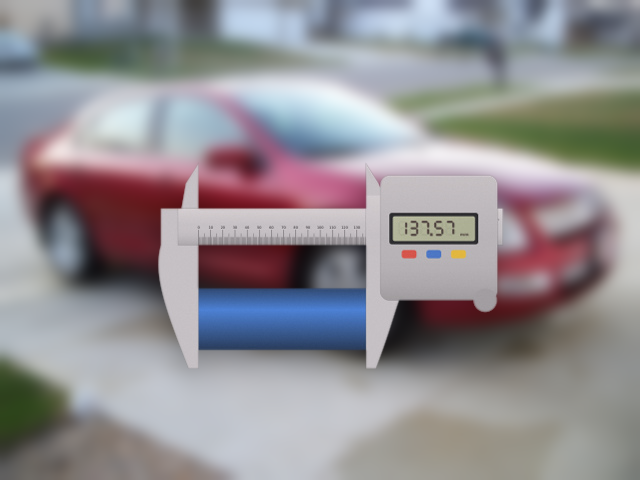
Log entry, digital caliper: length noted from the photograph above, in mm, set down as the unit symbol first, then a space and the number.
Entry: mm 137.57
